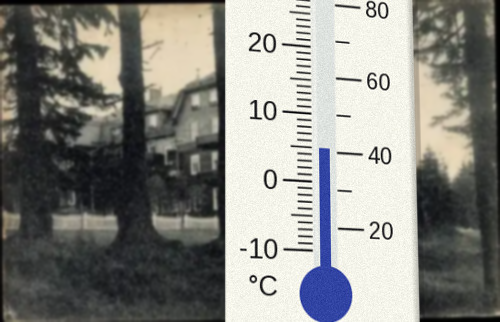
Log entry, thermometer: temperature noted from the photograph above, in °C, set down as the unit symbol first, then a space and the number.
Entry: °C 5
